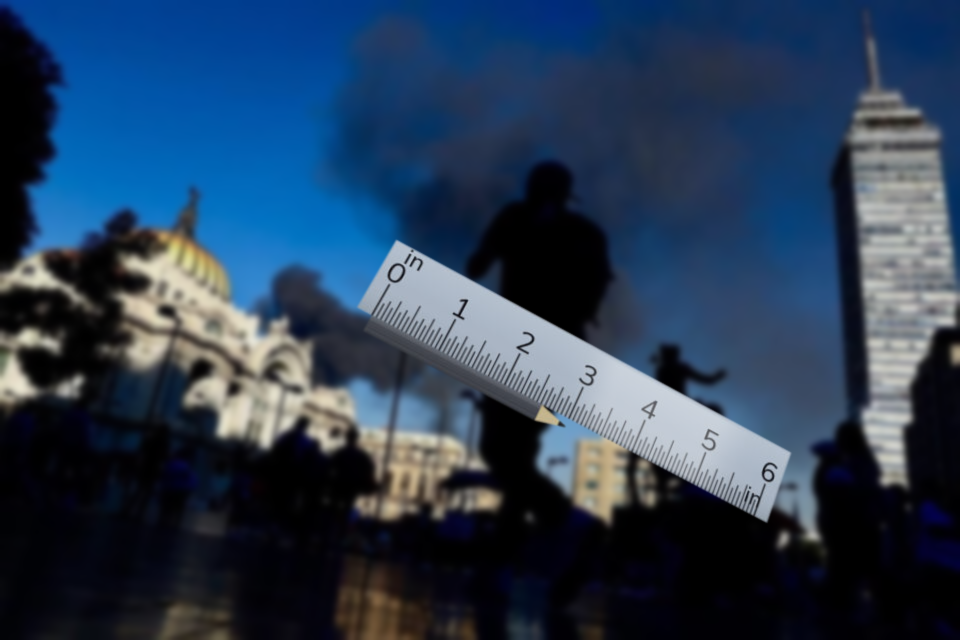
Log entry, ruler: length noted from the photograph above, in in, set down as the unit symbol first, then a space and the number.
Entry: in 3
